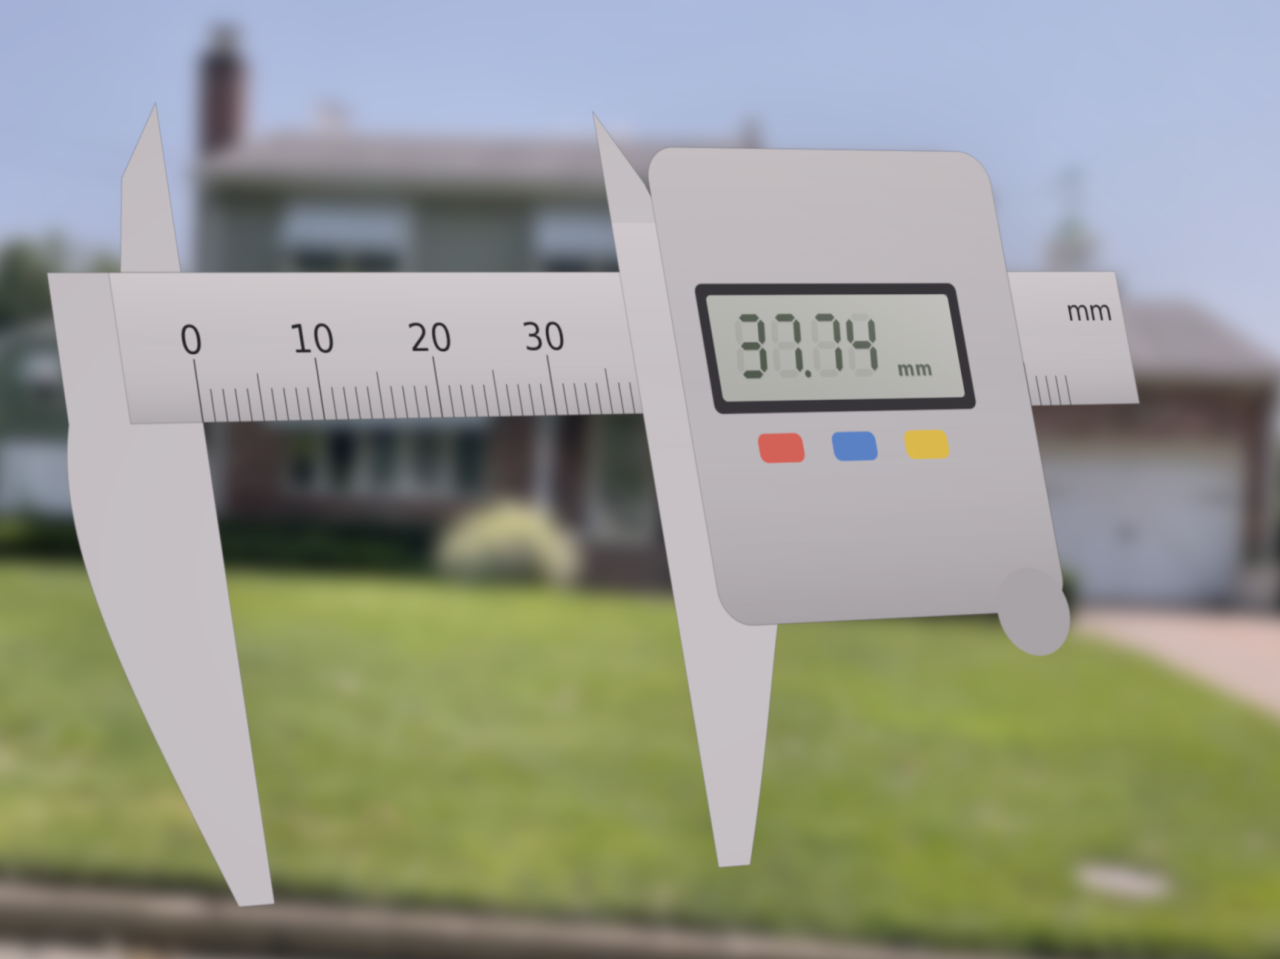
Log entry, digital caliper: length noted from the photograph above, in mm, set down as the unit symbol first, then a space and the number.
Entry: mm 37.74
